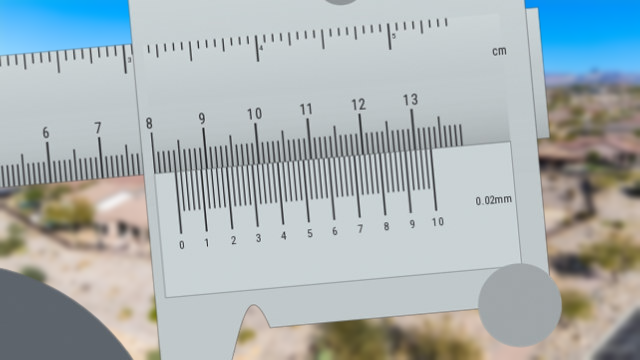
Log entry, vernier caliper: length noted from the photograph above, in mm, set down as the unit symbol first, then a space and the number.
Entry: mm 84.0
